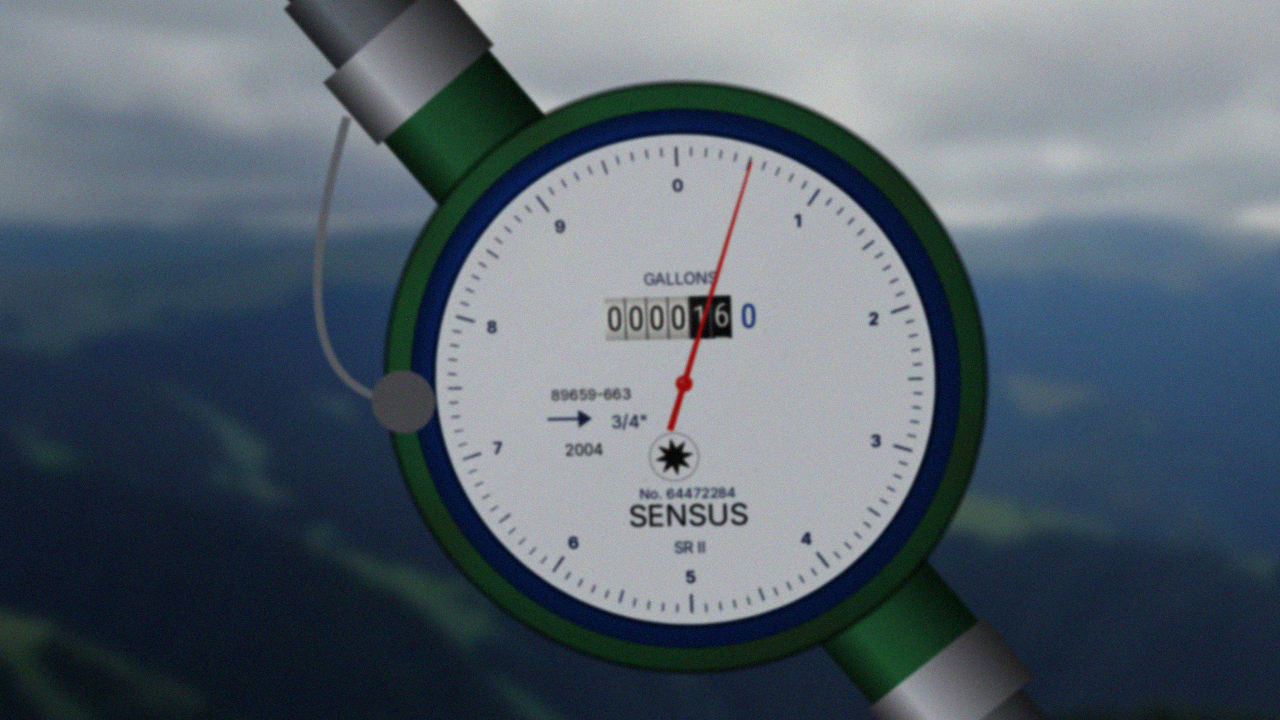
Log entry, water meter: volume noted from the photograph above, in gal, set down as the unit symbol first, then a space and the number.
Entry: gal 160.5
